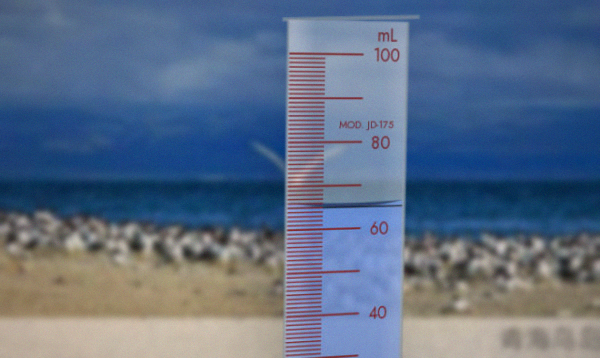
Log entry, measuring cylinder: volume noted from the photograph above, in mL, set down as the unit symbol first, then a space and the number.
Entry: mL 65
